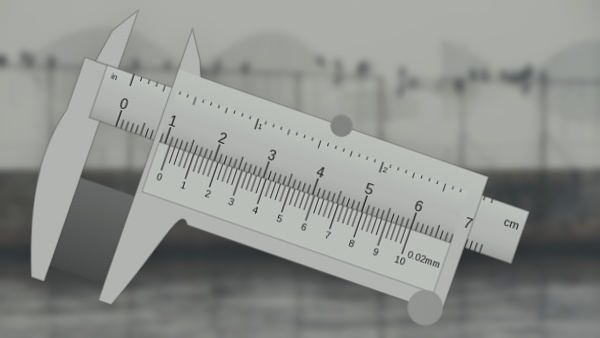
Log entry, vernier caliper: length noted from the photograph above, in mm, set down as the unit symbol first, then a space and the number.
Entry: mm 11.0
